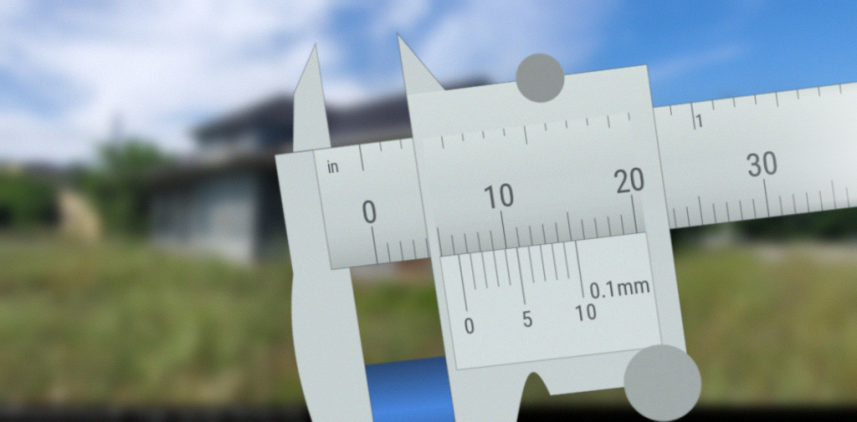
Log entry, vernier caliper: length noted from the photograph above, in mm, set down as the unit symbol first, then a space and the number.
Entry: mm 6.3
